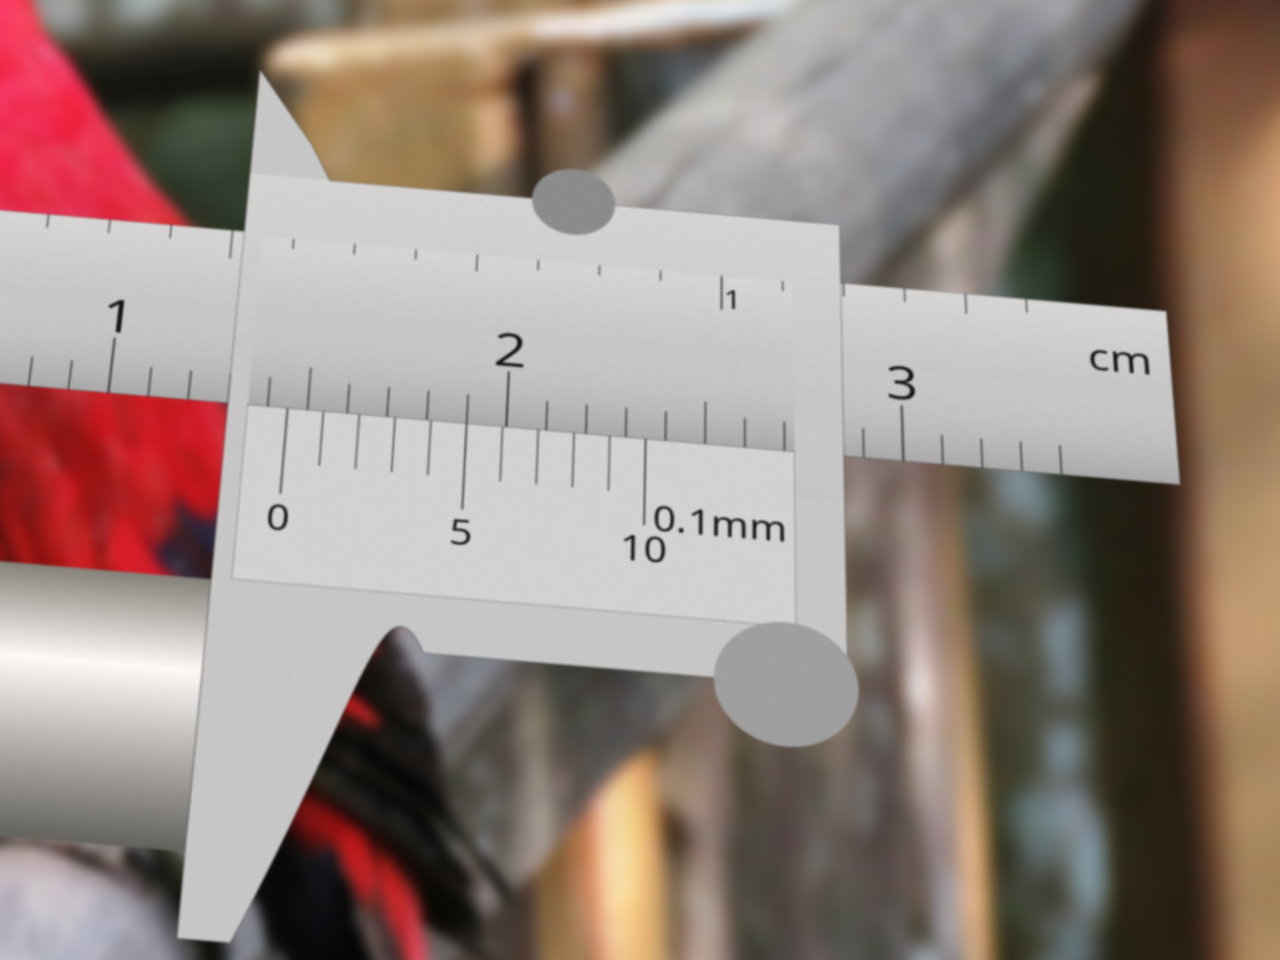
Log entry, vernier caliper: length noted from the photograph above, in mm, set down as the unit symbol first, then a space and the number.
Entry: mm 14.5
